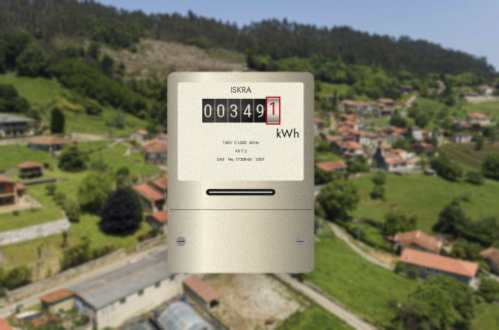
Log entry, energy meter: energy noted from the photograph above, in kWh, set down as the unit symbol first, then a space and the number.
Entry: kWh 349.1
